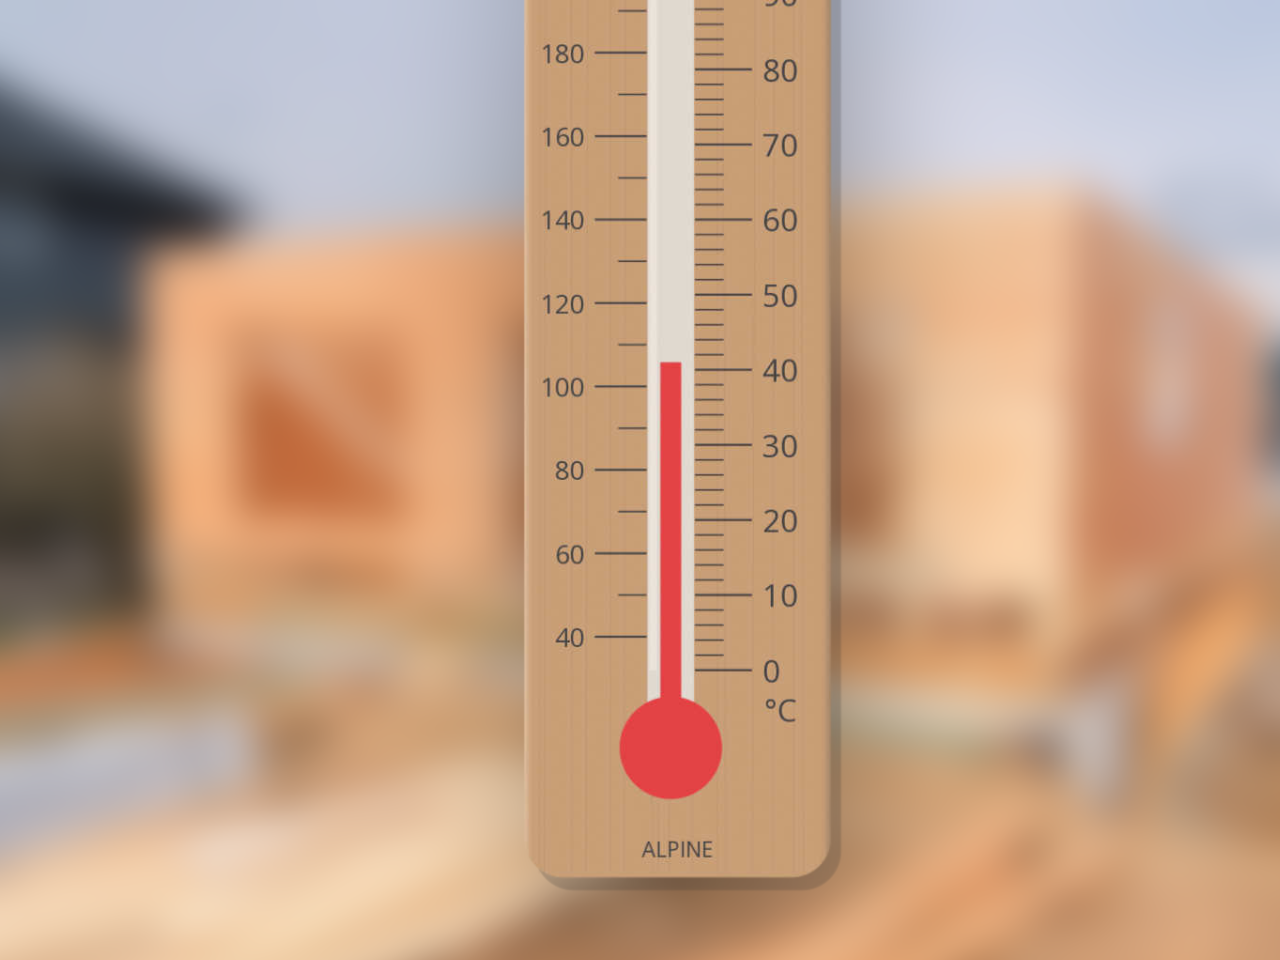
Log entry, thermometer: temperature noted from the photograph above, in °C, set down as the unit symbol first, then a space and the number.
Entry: °C 41
